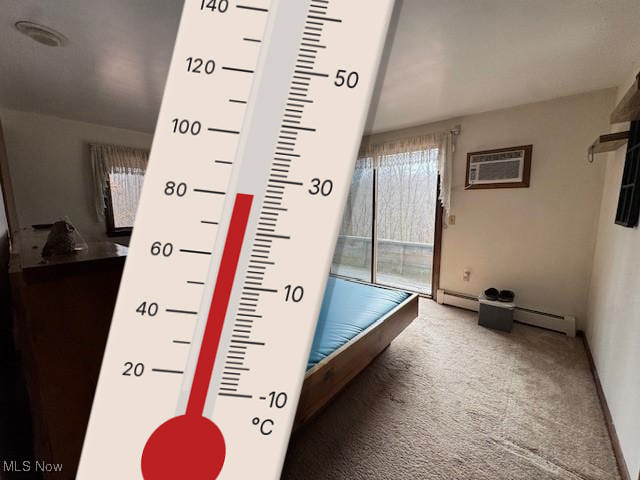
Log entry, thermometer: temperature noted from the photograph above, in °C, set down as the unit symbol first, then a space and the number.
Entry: °C 27
